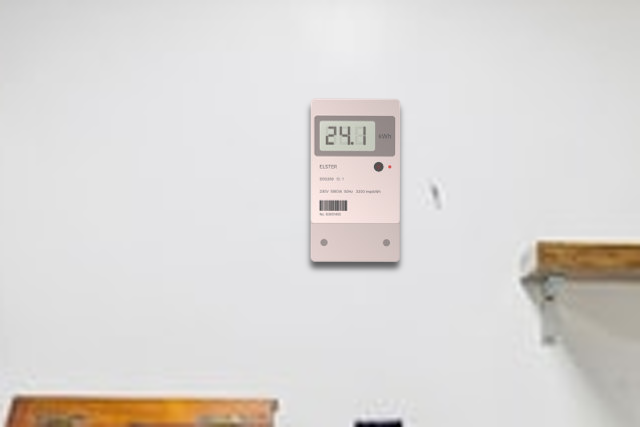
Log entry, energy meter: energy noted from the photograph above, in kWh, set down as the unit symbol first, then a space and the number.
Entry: kWh 24.1
